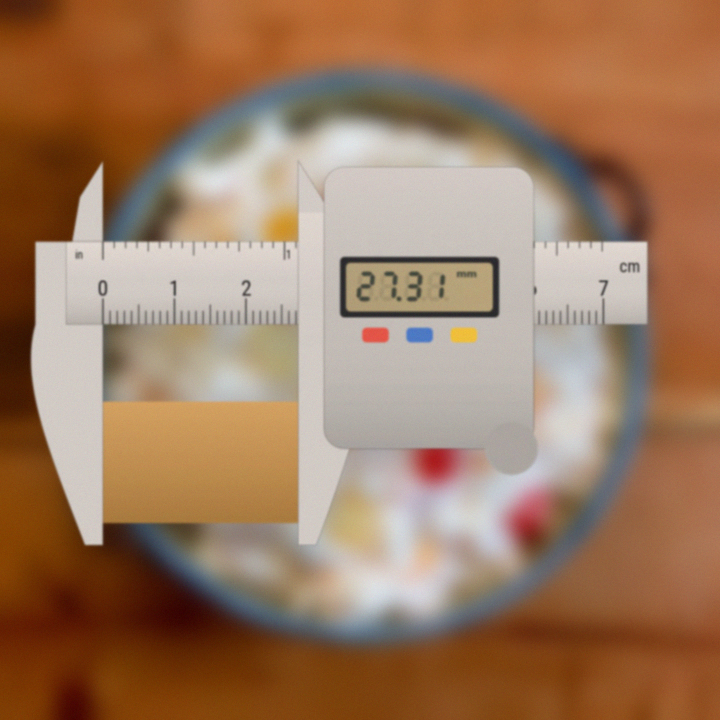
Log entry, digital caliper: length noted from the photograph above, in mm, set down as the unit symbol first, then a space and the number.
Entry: mm 27.31
